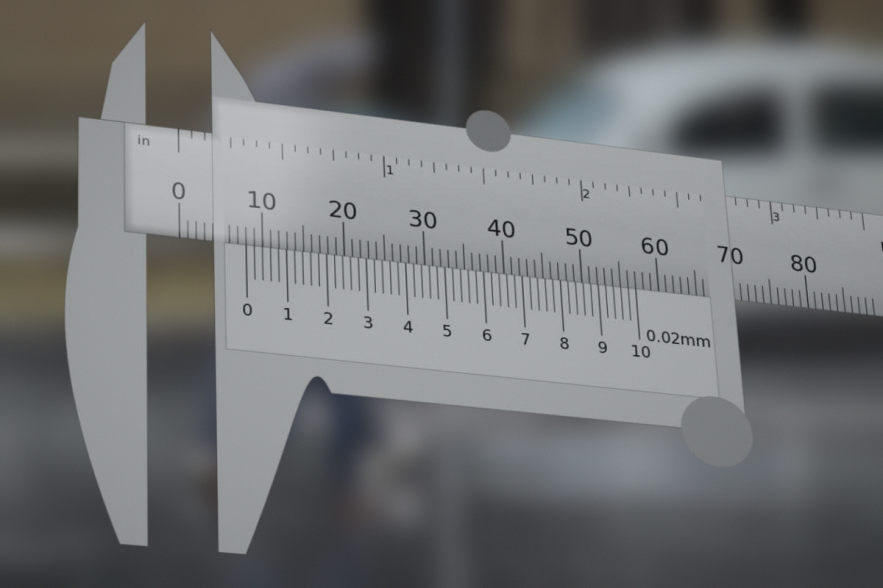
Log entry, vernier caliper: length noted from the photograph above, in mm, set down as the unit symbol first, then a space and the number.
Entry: mm 8.0
